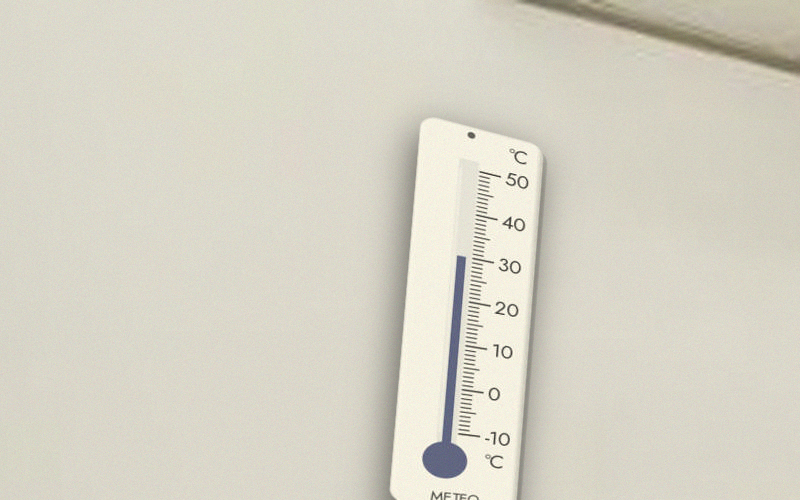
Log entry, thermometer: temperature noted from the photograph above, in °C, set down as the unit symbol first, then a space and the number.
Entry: °C 30
